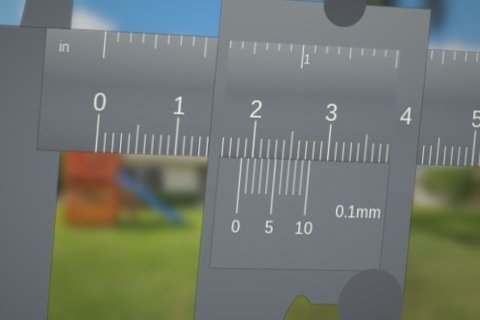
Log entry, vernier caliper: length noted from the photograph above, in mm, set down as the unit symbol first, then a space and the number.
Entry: mm 18.6
